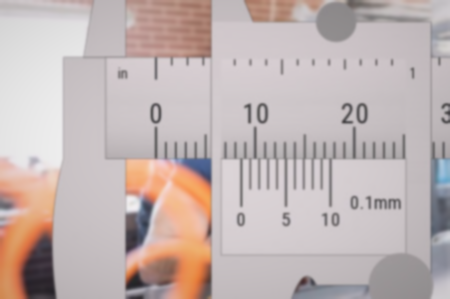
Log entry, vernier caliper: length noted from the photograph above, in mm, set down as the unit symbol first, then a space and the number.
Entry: mm 8.6
